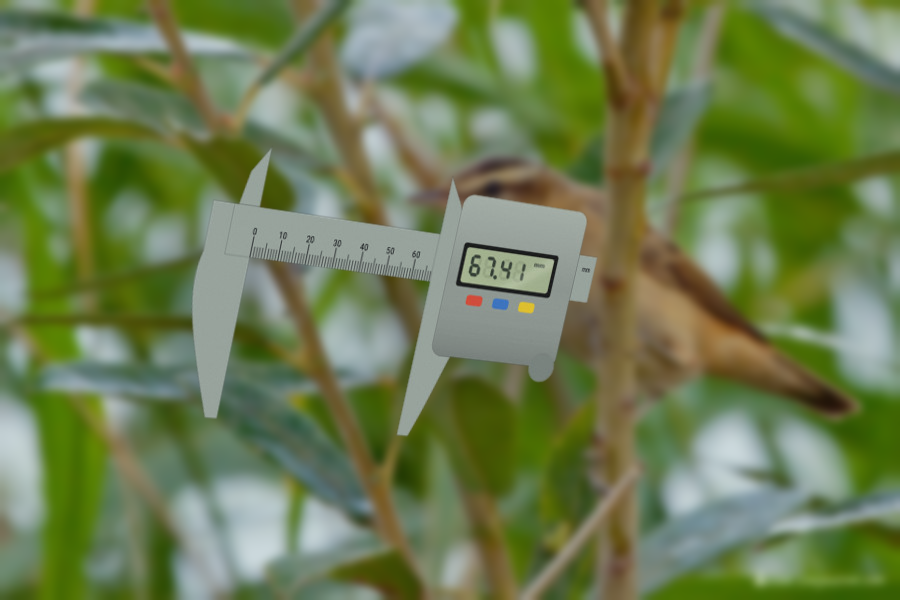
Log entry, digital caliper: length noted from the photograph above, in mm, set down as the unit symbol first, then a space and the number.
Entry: mm 67.41
